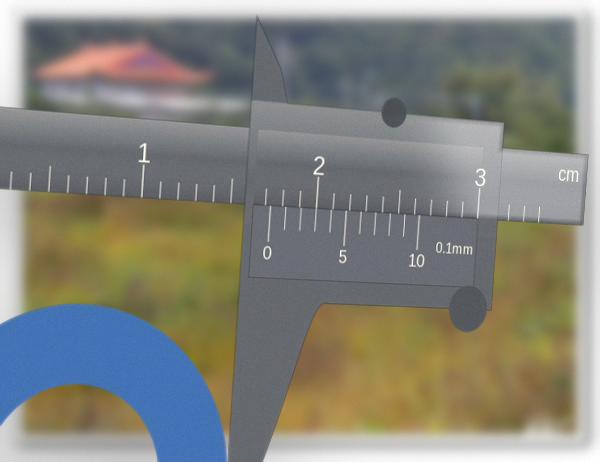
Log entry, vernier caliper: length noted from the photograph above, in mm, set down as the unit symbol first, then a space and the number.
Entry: mm 17.3
